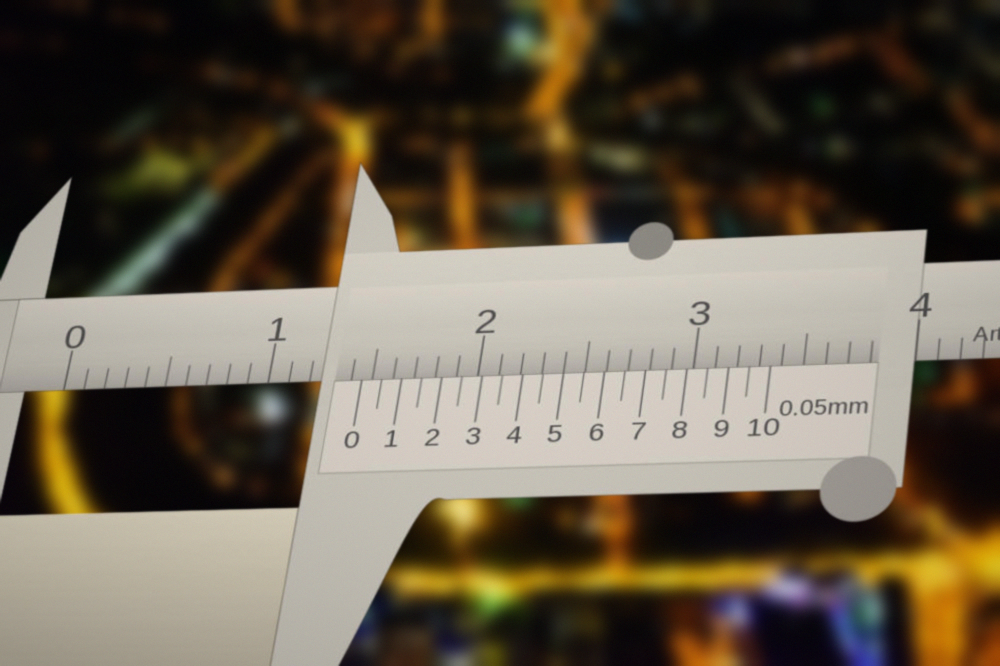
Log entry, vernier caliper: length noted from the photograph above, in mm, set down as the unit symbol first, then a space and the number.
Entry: mm 14.5
